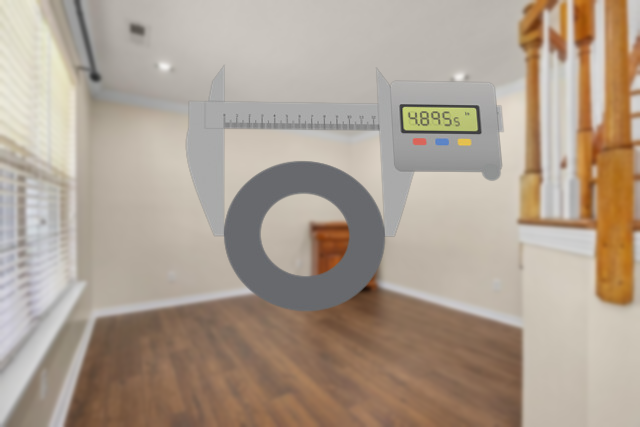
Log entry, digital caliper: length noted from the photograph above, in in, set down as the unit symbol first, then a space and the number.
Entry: in 4.8955
